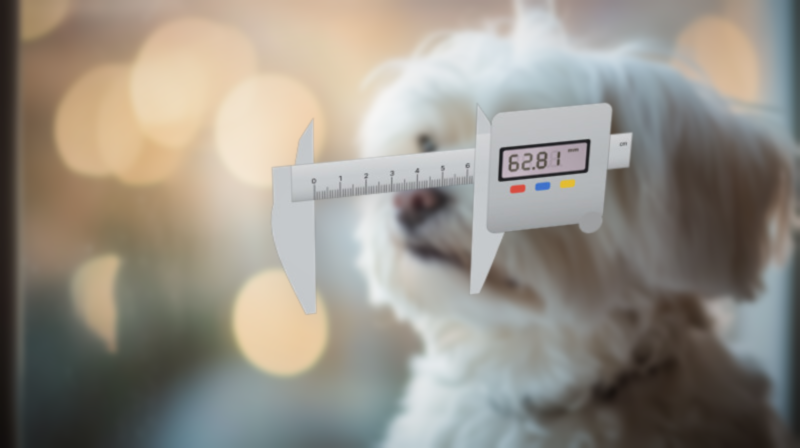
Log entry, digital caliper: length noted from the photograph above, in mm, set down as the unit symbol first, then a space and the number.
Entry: mm 62.81
